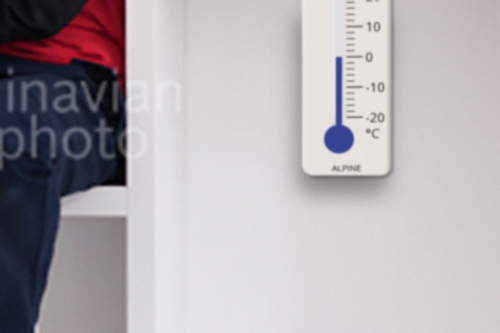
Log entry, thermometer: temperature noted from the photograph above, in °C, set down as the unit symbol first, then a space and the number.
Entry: °C 0
